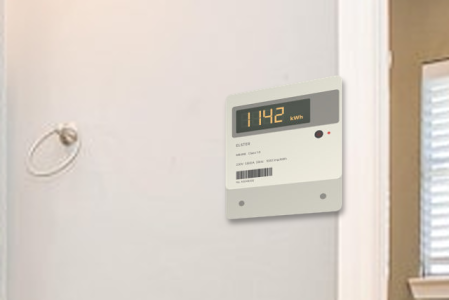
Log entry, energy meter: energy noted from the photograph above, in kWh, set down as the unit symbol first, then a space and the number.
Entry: kWh 1142
